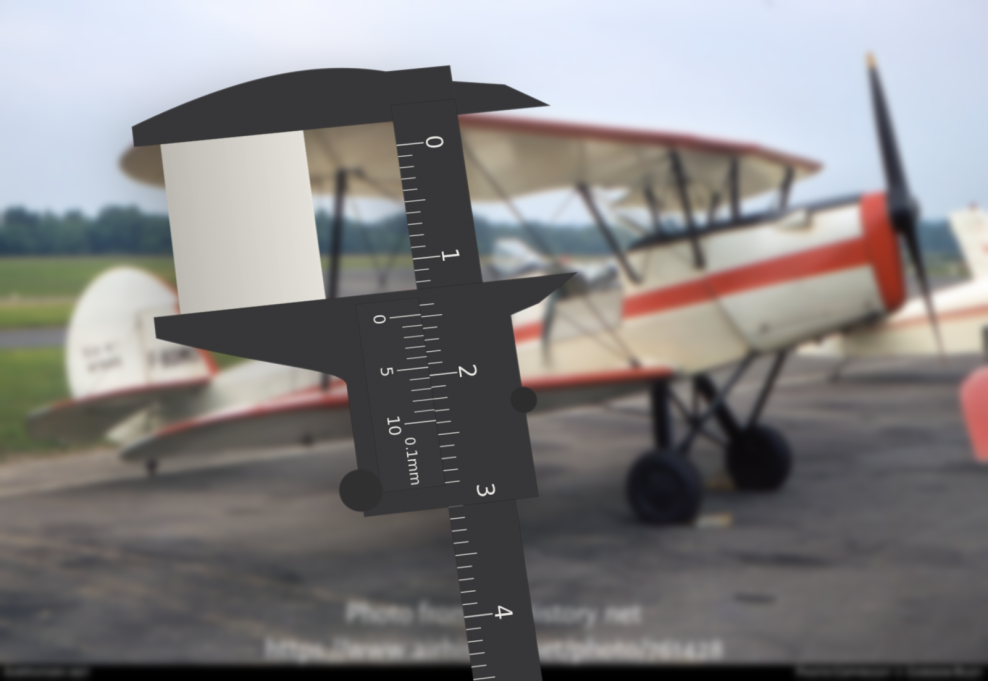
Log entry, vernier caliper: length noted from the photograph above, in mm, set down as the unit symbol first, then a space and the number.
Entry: mm 14.8
